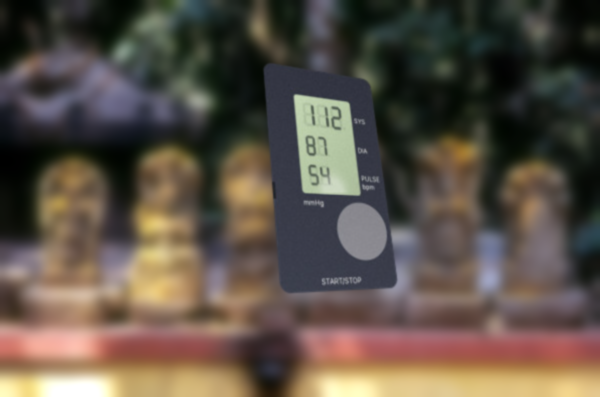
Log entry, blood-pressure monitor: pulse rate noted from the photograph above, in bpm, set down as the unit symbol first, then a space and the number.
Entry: bpm 54
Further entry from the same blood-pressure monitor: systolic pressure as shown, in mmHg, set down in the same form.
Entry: mmHg 112
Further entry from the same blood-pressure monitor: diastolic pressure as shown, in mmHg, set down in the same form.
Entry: mmHg 87
